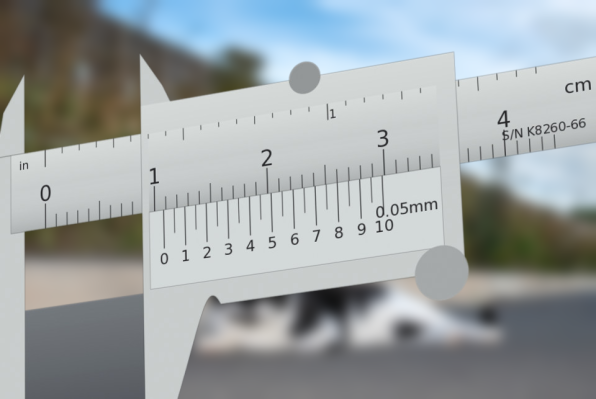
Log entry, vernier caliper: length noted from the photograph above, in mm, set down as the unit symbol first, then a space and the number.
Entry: mm 10.8
